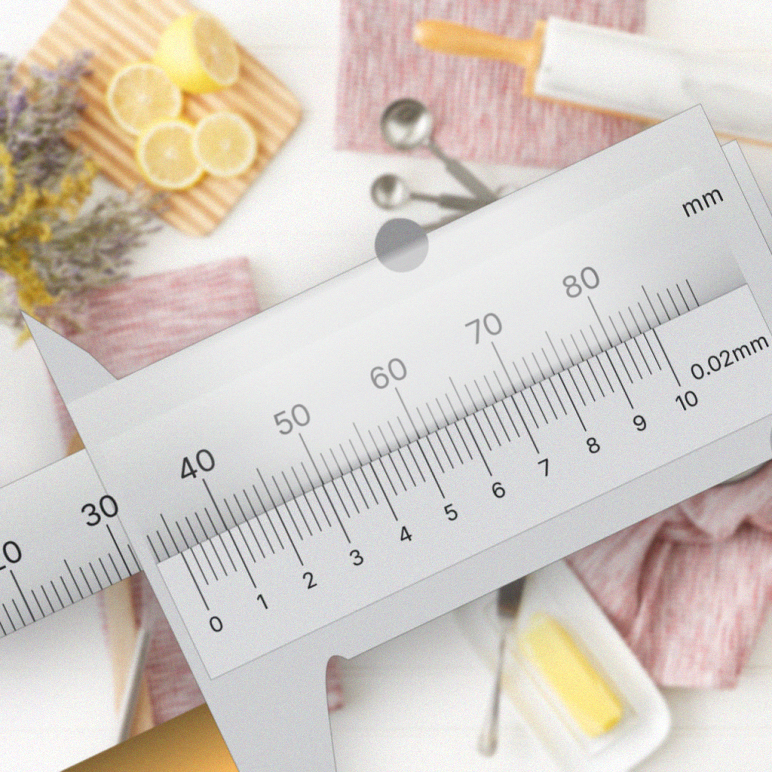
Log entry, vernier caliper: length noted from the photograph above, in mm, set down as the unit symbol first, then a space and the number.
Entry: mm 35.2
